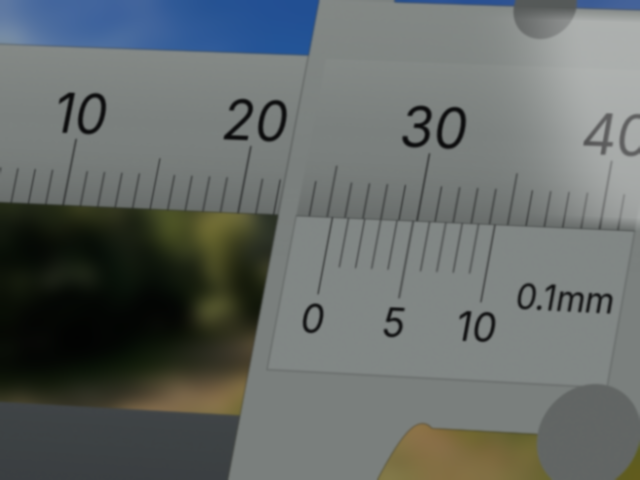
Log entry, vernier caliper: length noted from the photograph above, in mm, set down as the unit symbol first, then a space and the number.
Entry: mm 25.3
